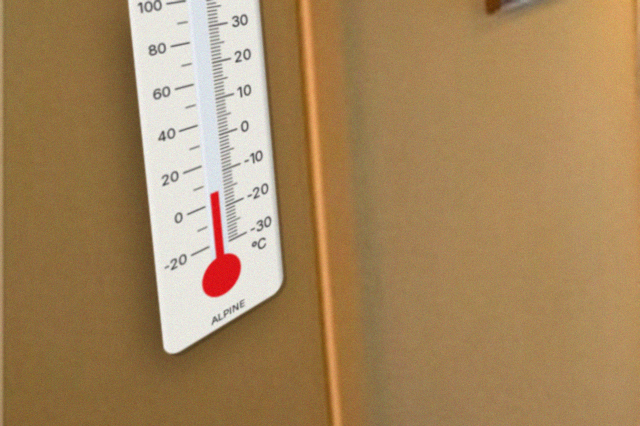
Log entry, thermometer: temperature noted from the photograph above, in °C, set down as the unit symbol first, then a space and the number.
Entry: °C -15
